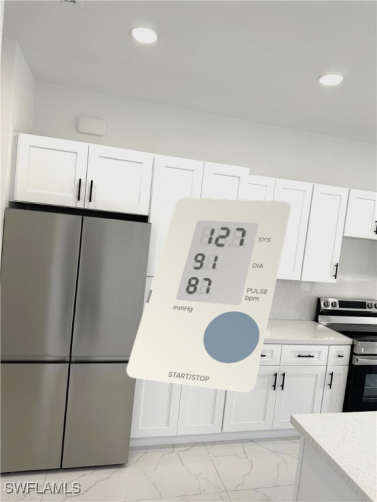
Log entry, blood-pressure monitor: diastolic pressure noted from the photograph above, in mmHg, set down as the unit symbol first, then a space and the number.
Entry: mmHg 91
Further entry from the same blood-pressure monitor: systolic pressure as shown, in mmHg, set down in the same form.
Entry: mmHg 127
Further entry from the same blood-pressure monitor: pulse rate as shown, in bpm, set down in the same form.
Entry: bpm 87
